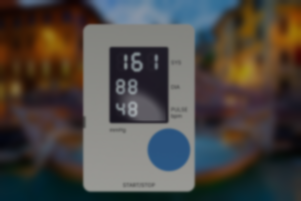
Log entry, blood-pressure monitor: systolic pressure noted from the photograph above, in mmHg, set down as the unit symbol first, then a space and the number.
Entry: mmHg 161
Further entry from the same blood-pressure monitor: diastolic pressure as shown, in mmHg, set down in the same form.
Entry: mmHg 88
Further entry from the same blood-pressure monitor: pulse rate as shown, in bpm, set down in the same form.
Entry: bpm 48
